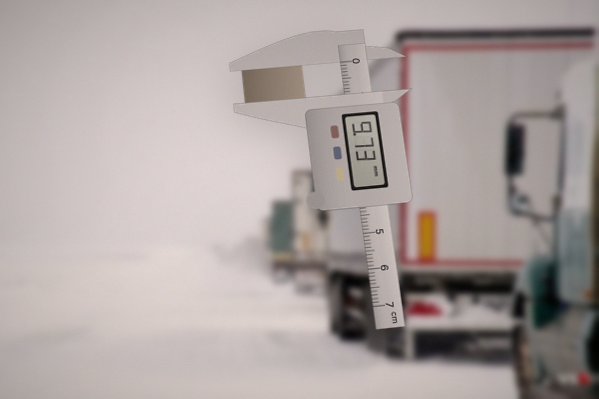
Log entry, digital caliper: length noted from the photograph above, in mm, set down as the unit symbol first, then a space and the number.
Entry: mm 9.73
